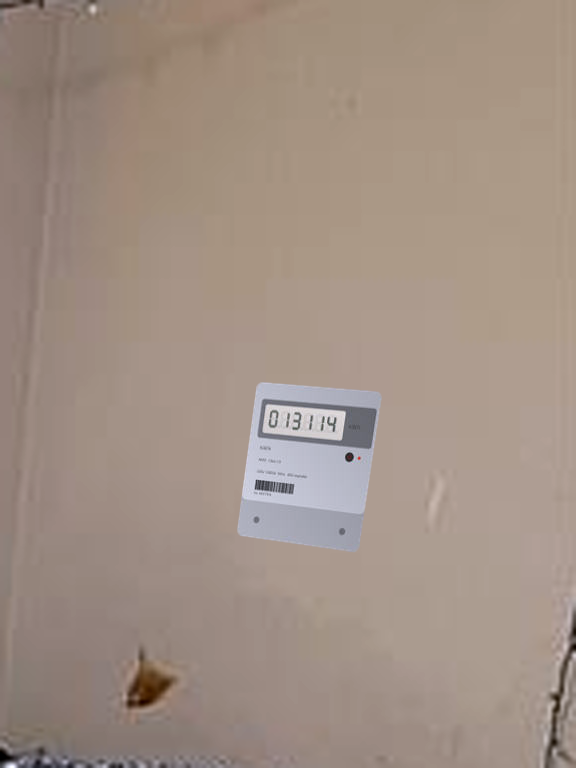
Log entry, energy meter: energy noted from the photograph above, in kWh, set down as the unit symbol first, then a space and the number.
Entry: kWh 13114
